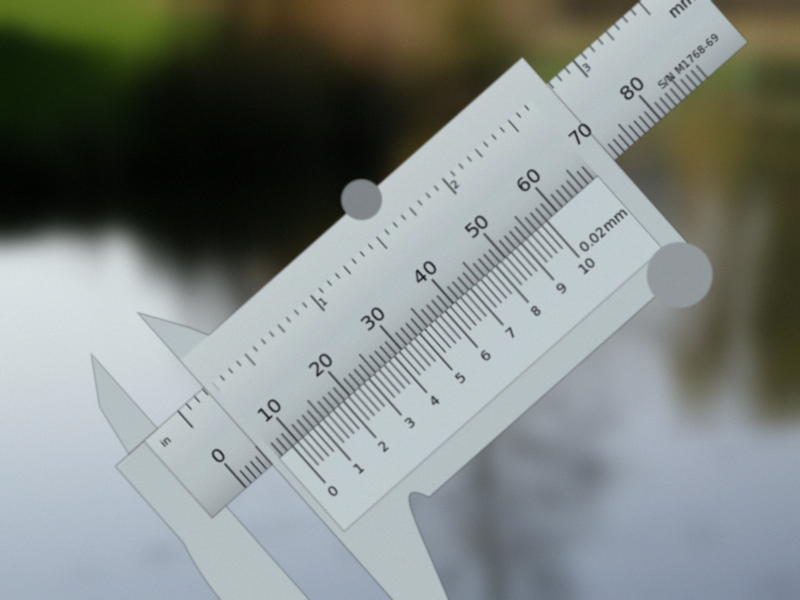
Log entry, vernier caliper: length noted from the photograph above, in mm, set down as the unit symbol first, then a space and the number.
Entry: mm 9.0
